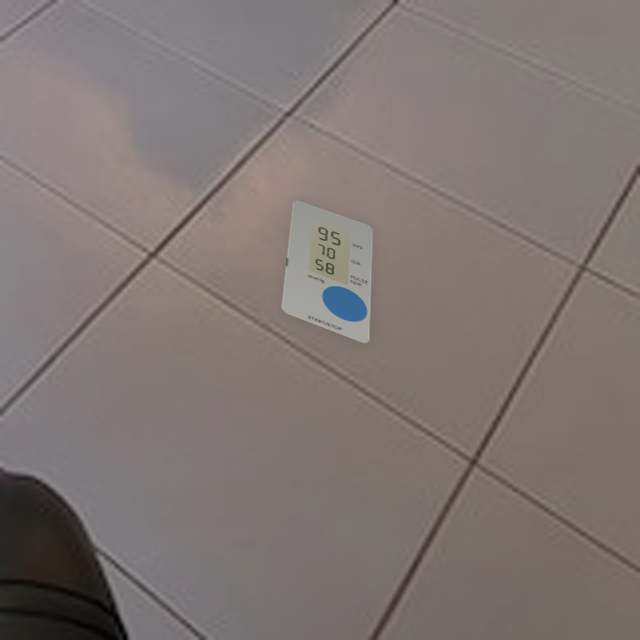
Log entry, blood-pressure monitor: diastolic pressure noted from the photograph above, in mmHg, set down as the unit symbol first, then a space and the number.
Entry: mmHg 70
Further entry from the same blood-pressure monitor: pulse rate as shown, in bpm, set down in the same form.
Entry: bpm 58
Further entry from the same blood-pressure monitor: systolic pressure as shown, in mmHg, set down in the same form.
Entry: mmHg 95
